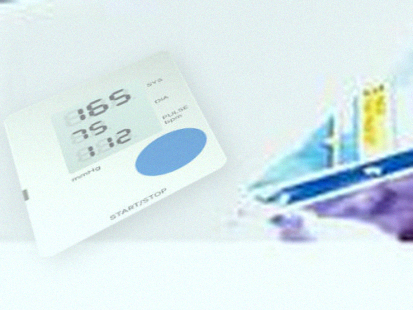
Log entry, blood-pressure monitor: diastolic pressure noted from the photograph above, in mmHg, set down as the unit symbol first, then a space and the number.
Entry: mmHg 75
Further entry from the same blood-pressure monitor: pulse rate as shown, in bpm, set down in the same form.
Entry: bpm 112
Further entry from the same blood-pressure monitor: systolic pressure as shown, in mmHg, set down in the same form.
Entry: mmHg 165
